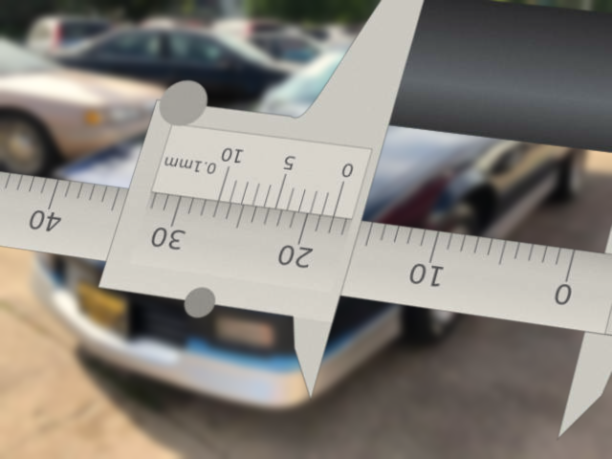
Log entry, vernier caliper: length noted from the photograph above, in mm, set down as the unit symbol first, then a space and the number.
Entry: mm 18.0
